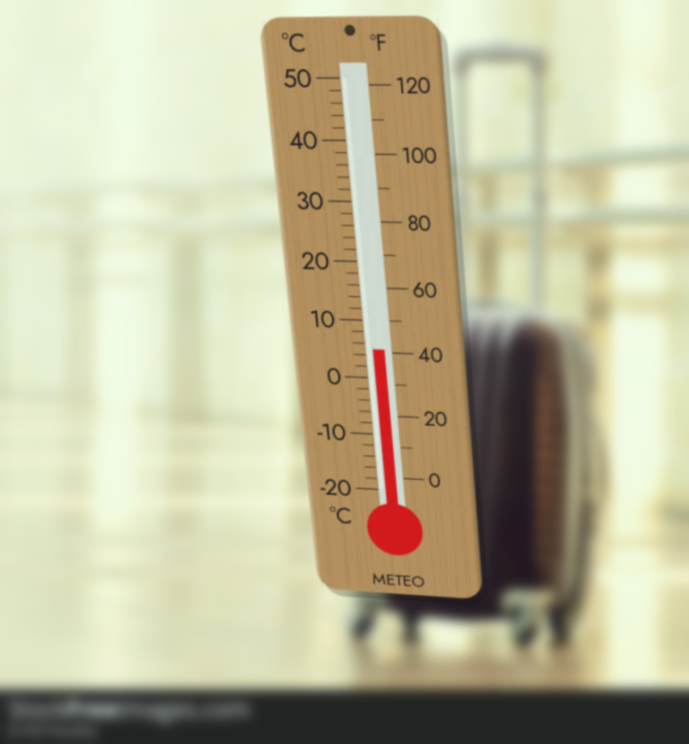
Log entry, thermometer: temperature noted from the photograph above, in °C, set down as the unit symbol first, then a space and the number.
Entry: °C 5
